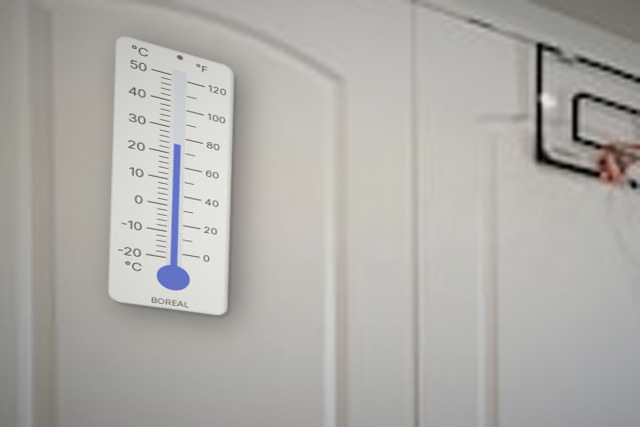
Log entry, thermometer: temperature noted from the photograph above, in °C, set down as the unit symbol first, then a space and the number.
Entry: °C 24
